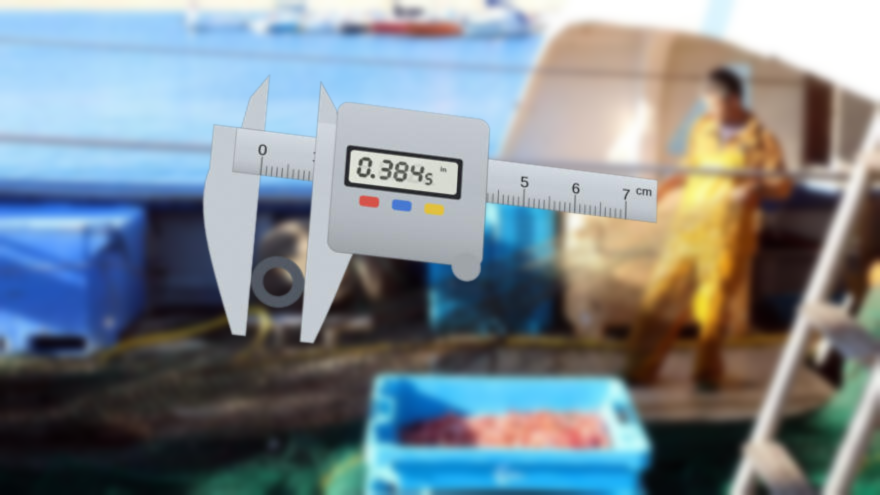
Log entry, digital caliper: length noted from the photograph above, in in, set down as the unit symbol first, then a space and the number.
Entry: in 0.3845
